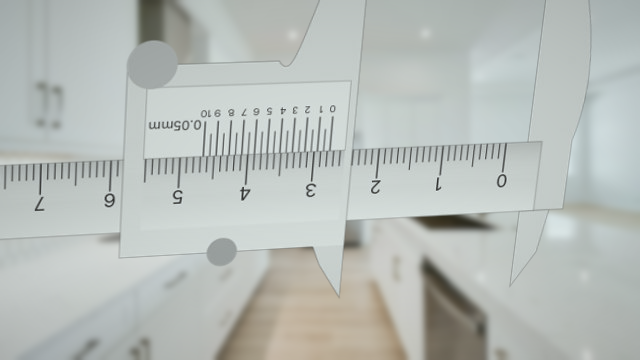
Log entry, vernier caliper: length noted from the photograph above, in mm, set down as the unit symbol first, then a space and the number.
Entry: mm 27.6
